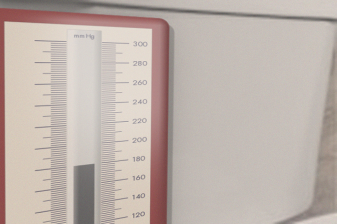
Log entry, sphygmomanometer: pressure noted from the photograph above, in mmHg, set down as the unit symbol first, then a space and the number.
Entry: mmHg 180
